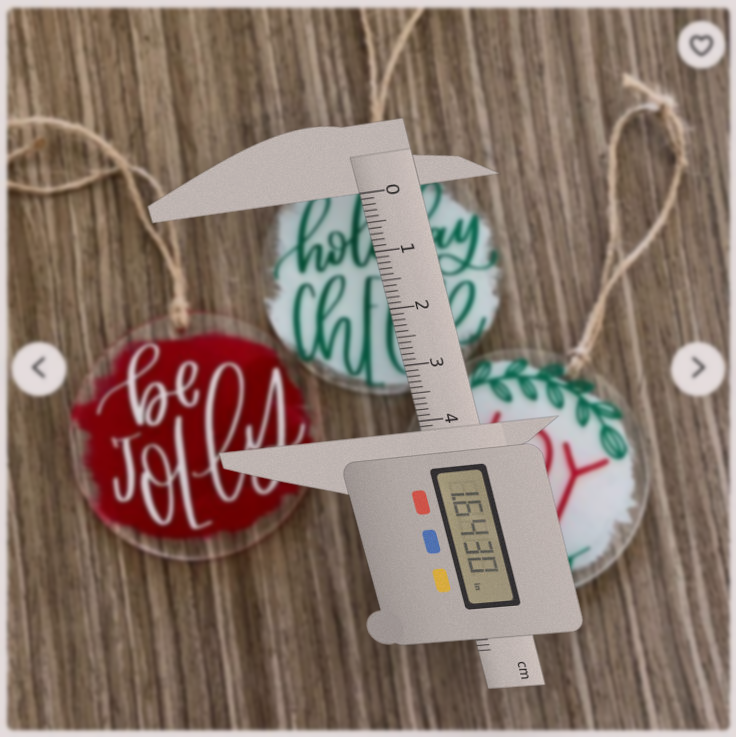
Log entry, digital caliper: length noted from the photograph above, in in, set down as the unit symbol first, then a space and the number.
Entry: in 1.6430
